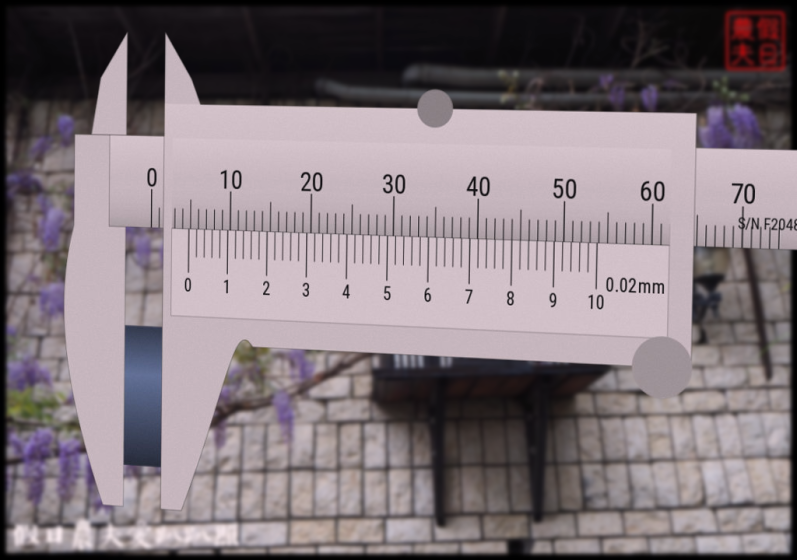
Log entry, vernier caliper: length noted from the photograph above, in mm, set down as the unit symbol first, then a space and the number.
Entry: mm 4.8
